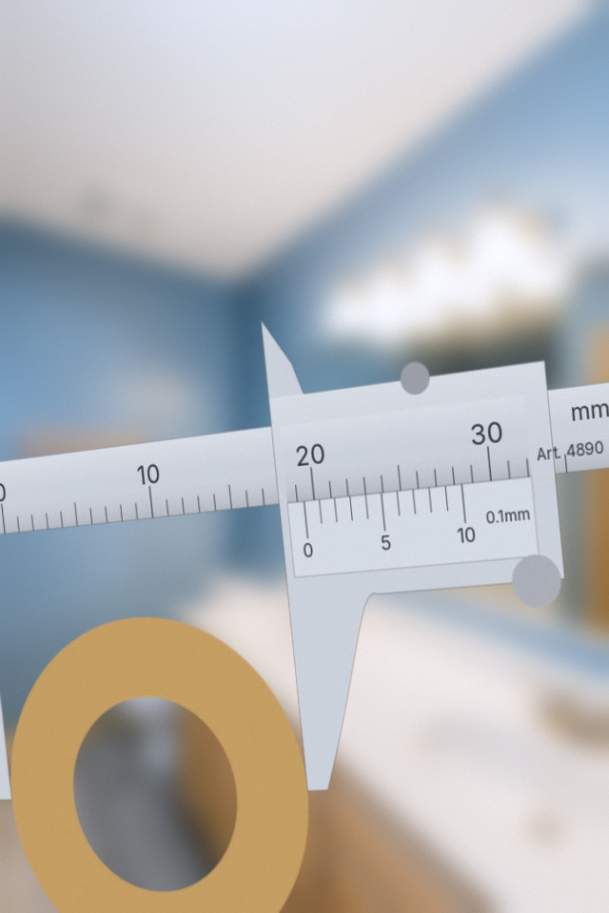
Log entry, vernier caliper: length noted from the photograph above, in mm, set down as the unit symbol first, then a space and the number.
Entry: mm 19.4
